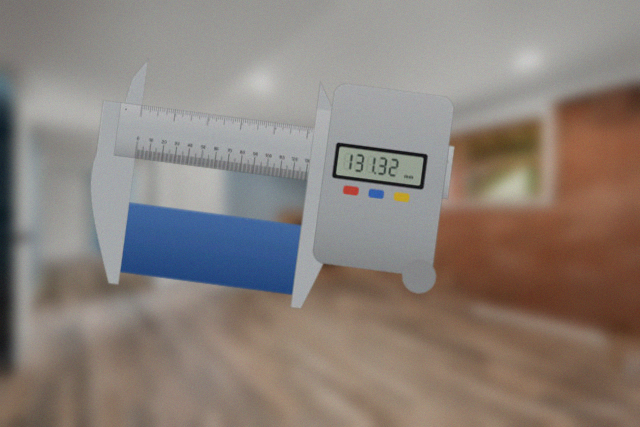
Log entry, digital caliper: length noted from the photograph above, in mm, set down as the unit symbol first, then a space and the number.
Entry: mm 131.32
